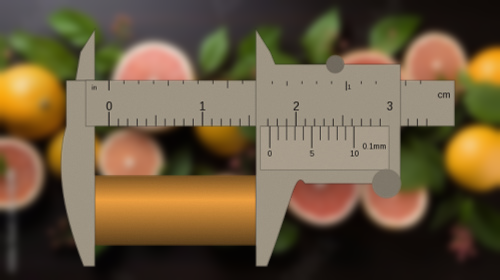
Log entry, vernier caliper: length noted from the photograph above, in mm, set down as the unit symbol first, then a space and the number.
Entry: mm 17.2
